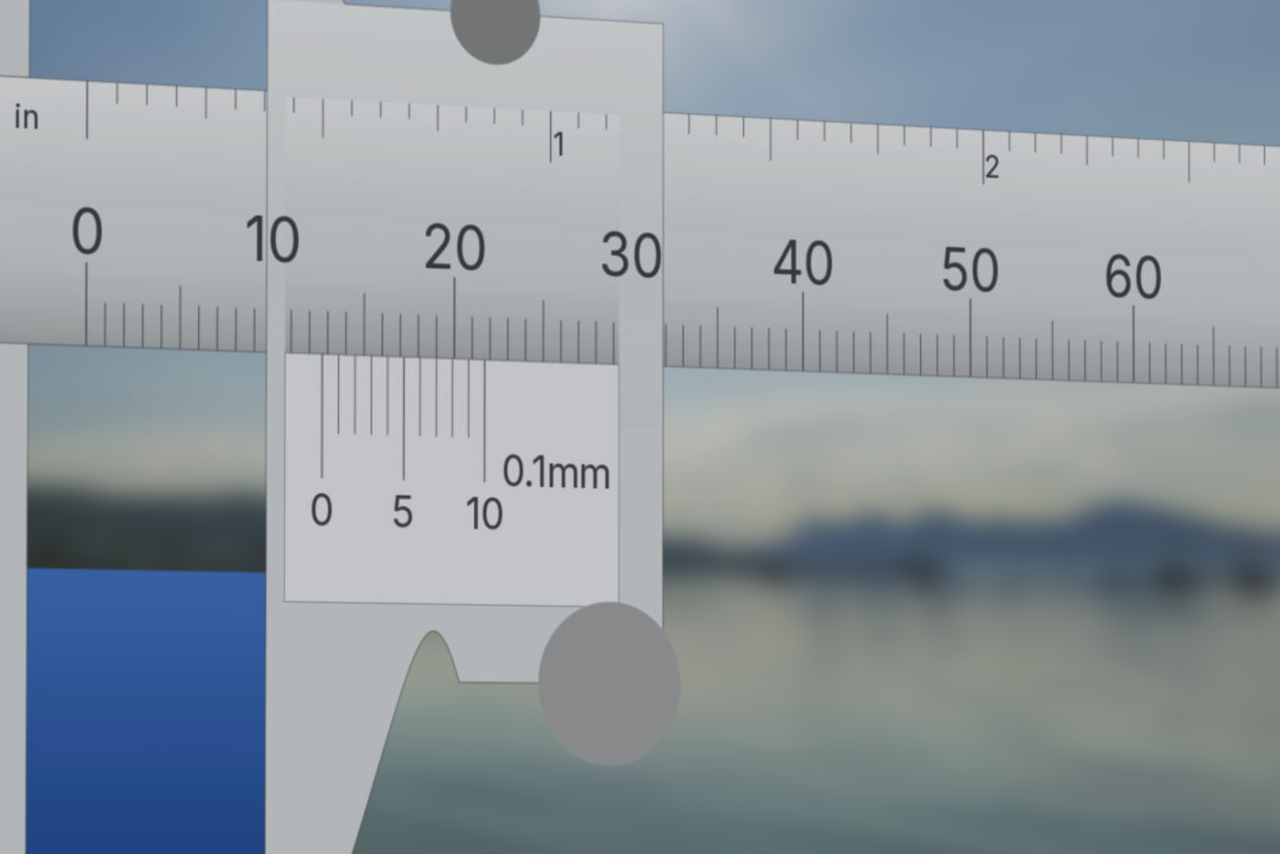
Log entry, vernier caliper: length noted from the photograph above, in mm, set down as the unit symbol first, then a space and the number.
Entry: mm 12.7
